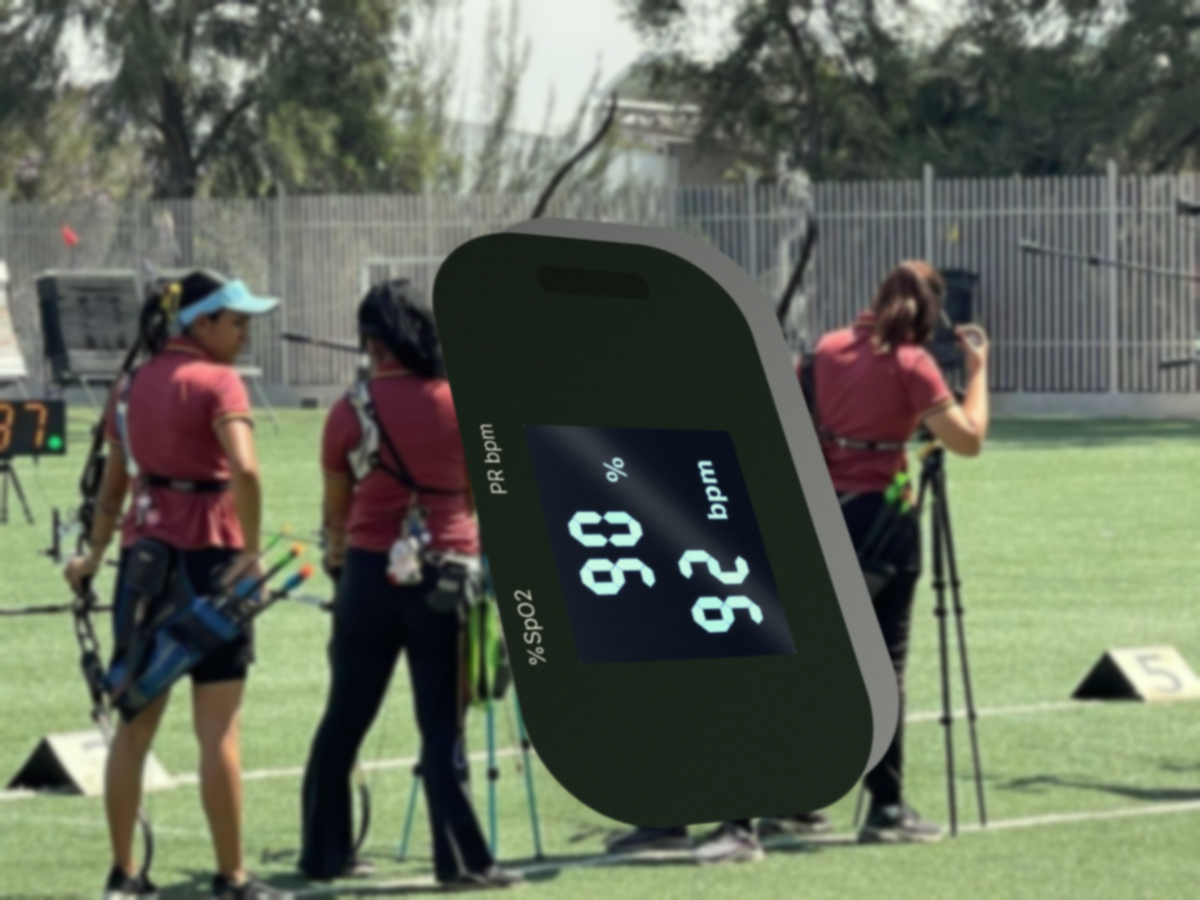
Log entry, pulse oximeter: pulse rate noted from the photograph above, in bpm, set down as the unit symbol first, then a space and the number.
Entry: bpm 92
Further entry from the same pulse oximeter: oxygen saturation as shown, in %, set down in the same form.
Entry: % 90
